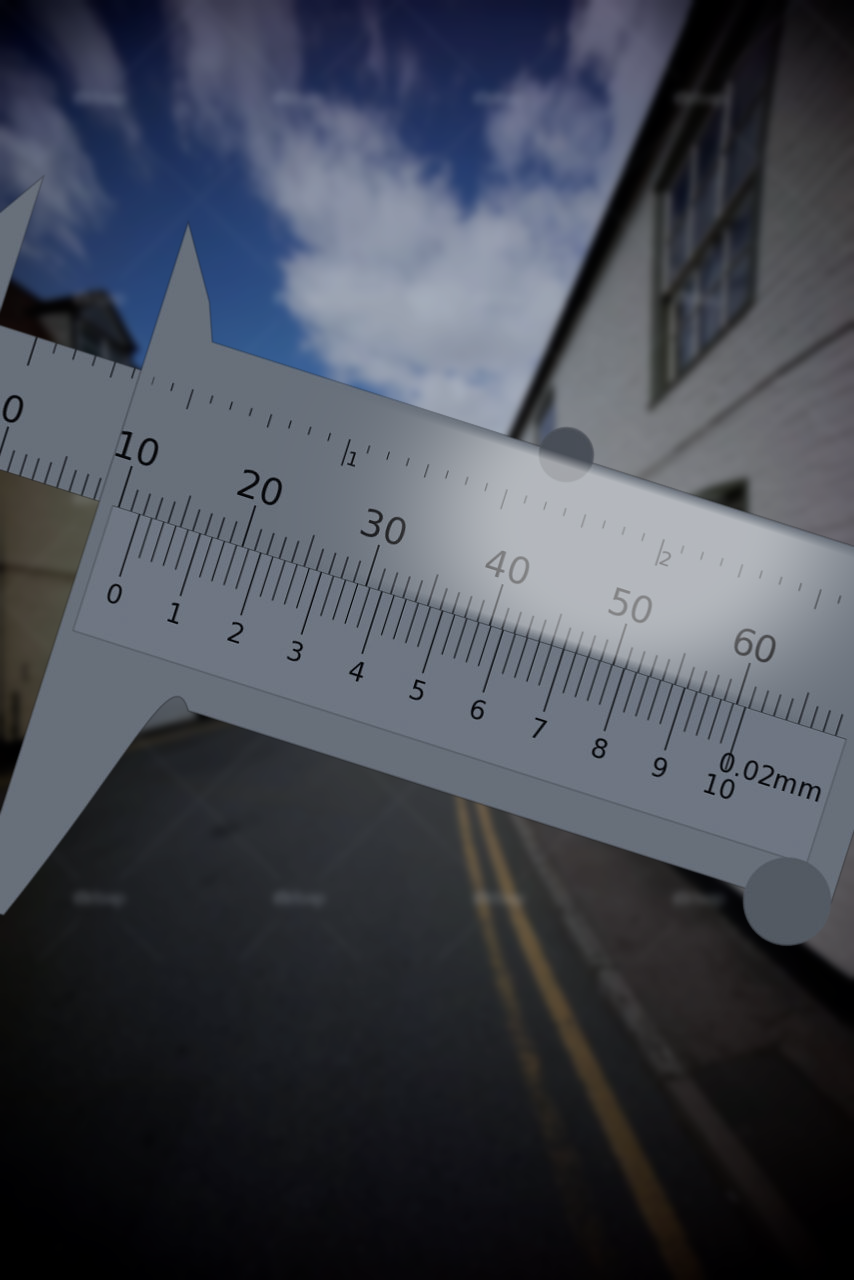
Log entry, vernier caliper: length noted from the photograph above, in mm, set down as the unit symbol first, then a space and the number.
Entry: mm 11.7
